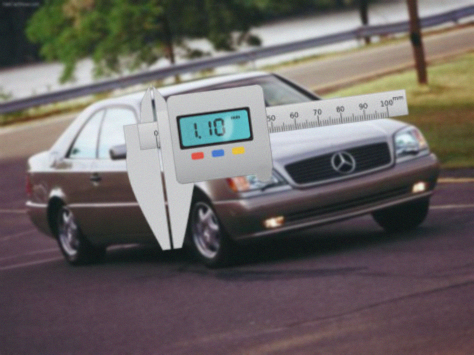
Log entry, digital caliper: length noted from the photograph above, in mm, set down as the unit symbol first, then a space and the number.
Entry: mm 1.10
